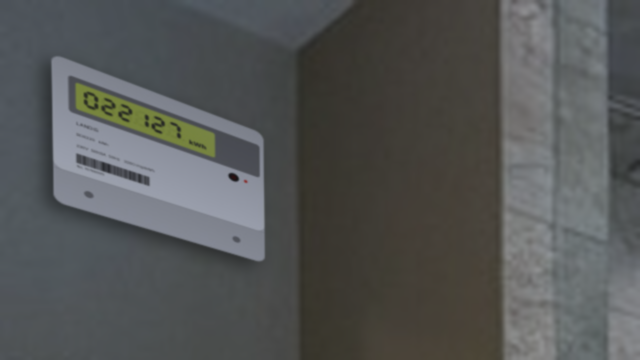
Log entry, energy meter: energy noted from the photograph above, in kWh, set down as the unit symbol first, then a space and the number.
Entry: kWh 22127
